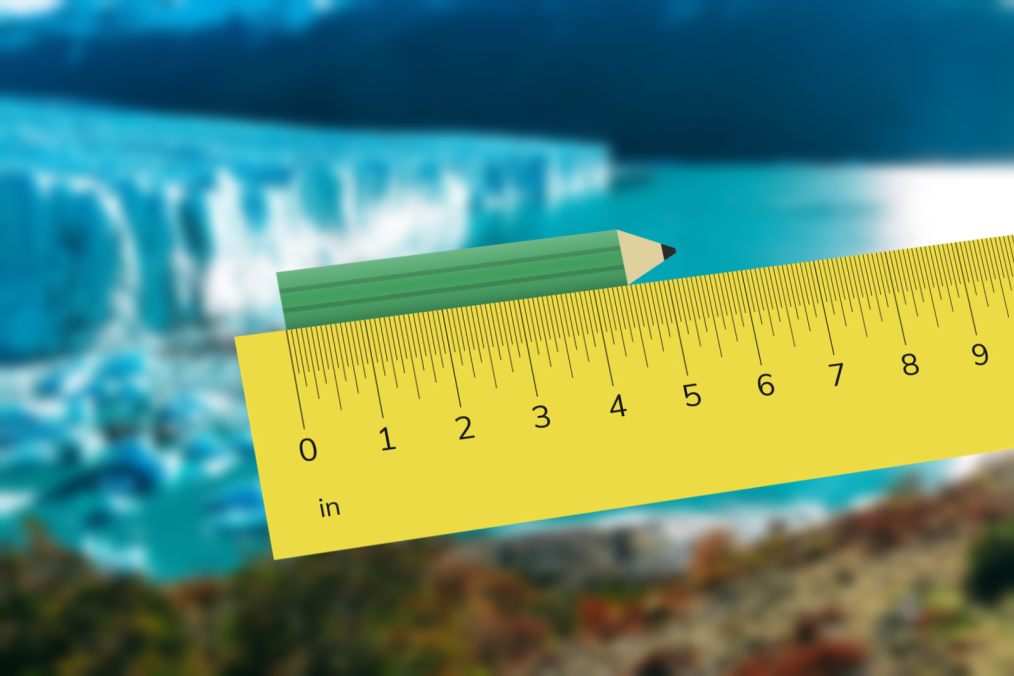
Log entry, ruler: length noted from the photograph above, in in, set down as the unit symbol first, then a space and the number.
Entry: in 5.1875
